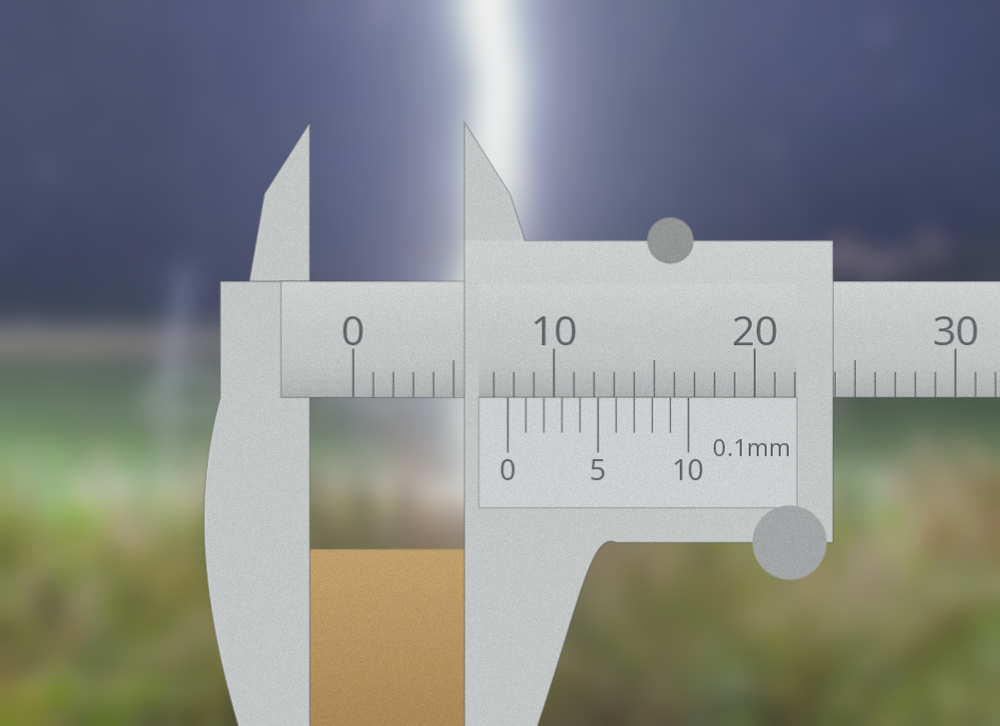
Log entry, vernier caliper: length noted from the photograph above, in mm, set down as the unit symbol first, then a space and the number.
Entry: mm 7.7
